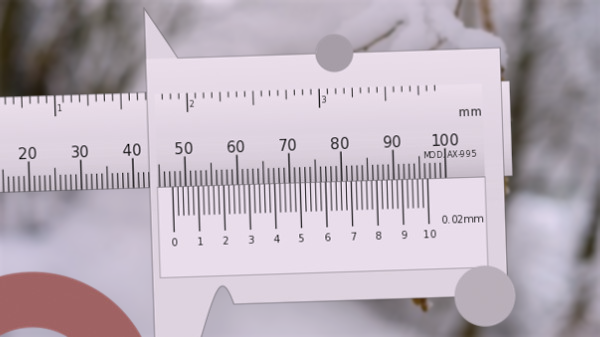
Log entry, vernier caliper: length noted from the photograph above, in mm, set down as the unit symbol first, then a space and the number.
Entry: mm 47.5
